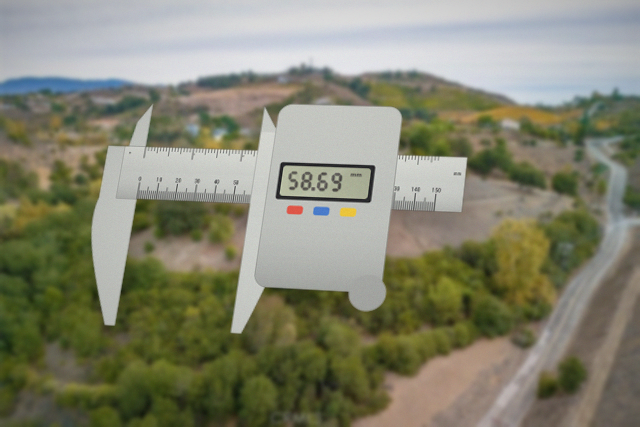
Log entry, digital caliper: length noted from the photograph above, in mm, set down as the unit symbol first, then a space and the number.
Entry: mm 58.69
